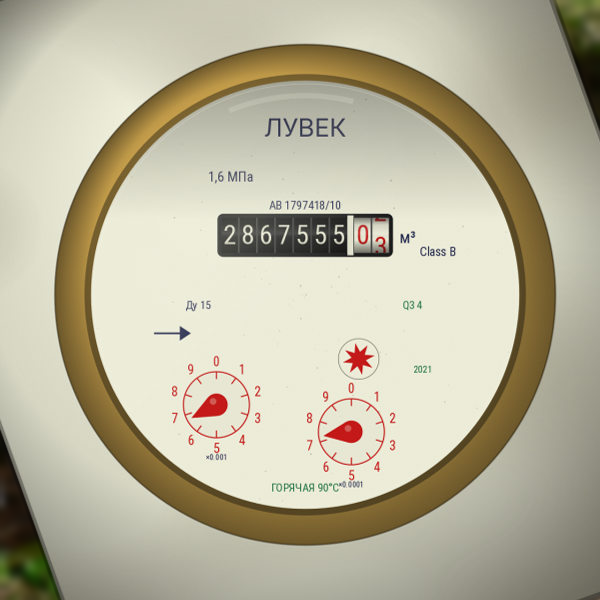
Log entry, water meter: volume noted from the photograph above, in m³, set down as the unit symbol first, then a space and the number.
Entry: m³ 2867555.0267
